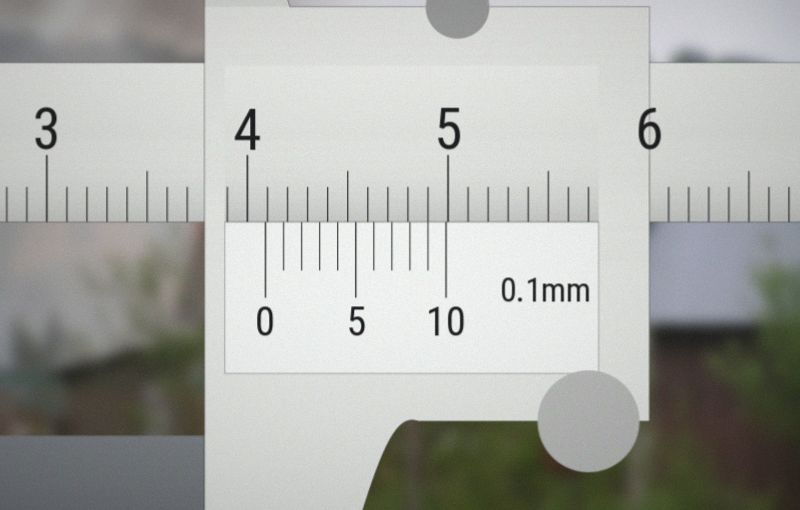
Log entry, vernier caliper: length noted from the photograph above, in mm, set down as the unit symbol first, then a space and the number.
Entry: mm 40.9
